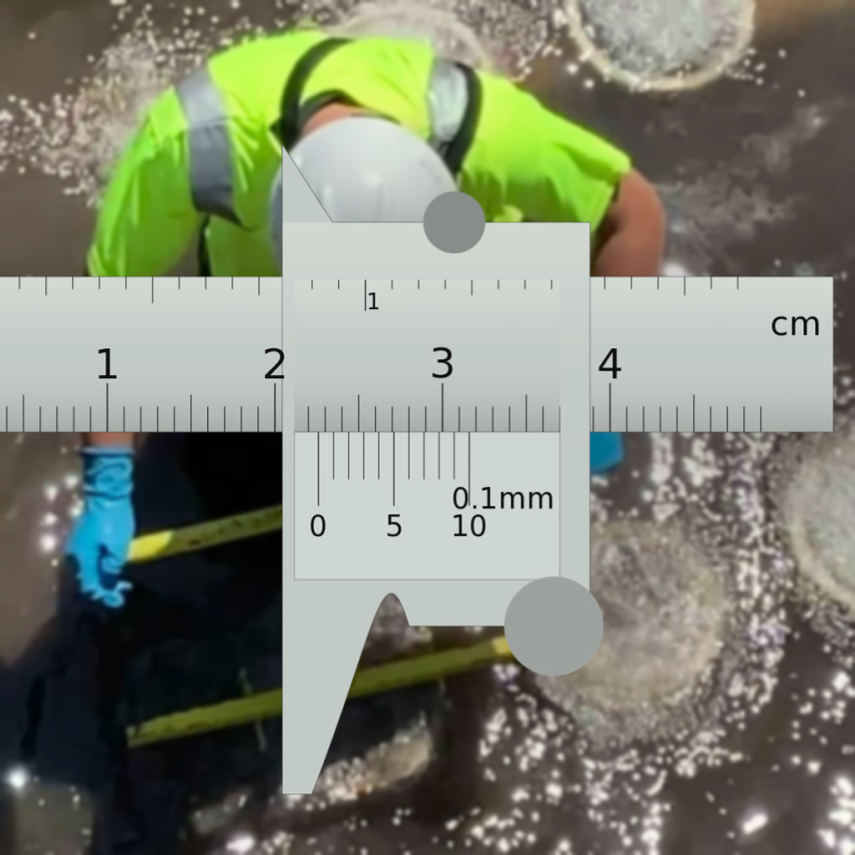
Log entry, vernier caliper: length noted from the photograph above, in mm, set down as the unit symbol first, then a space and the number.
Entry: mm 22.6
